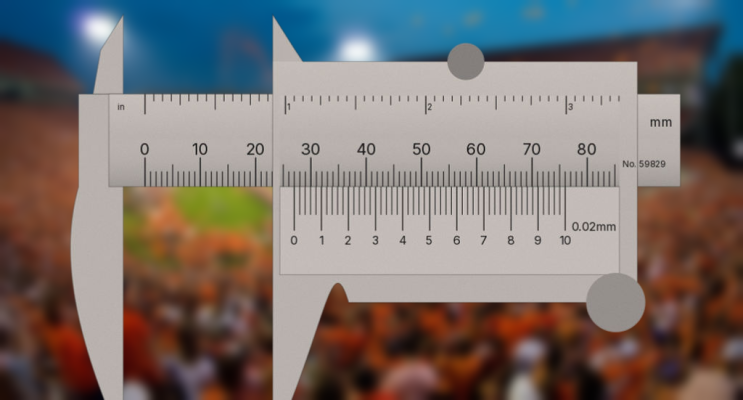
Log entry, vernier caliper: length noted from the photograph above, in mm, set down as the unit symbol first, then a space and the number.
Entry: mm 27.0
